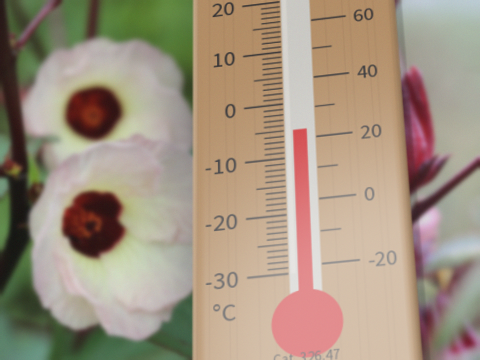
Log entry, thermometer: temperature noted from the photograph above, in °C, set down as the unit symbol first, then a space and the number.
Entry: °C -5
